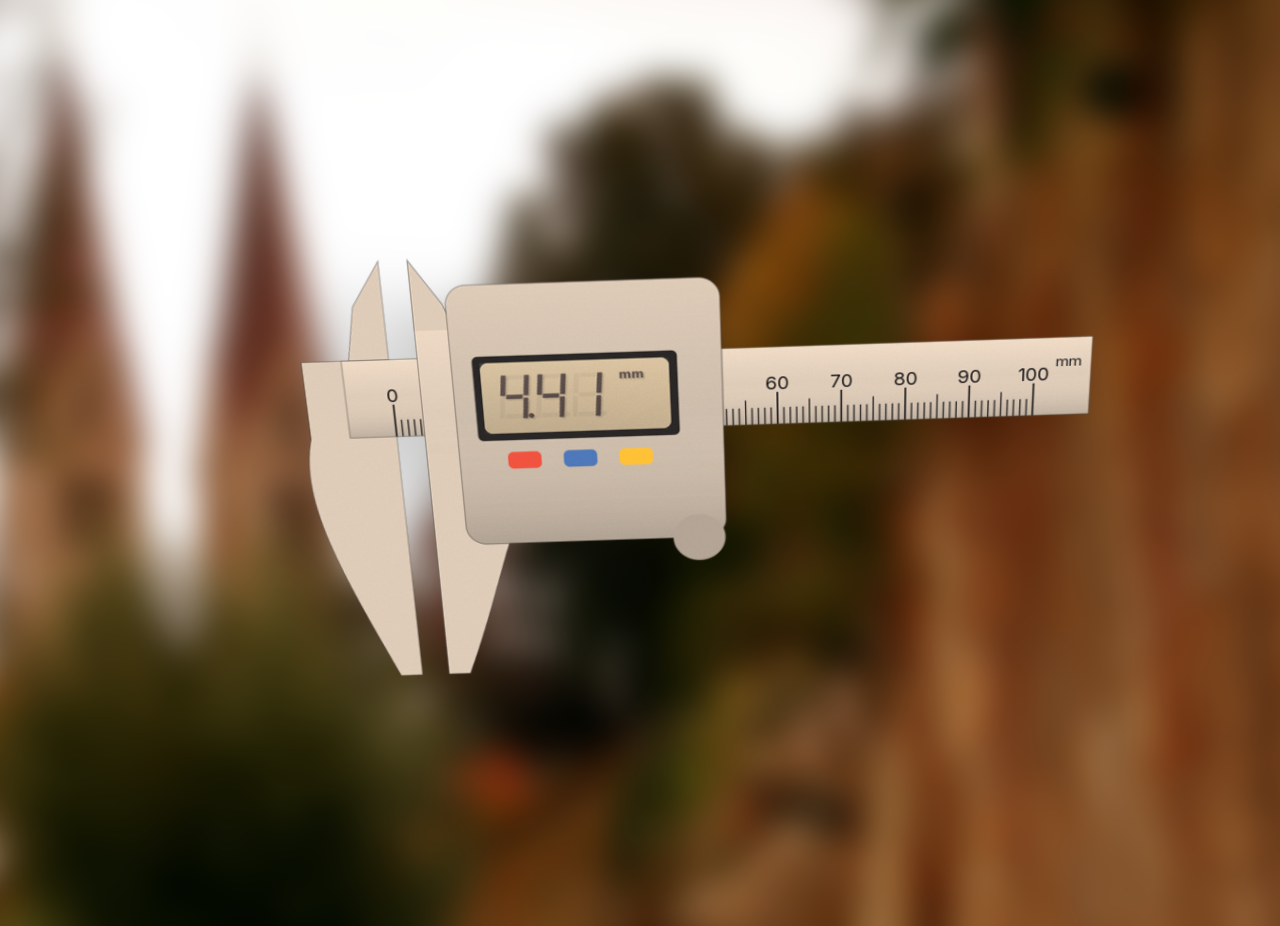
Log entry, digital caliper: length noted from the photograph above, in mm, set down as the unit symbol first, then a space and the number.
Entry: mm 4.41
